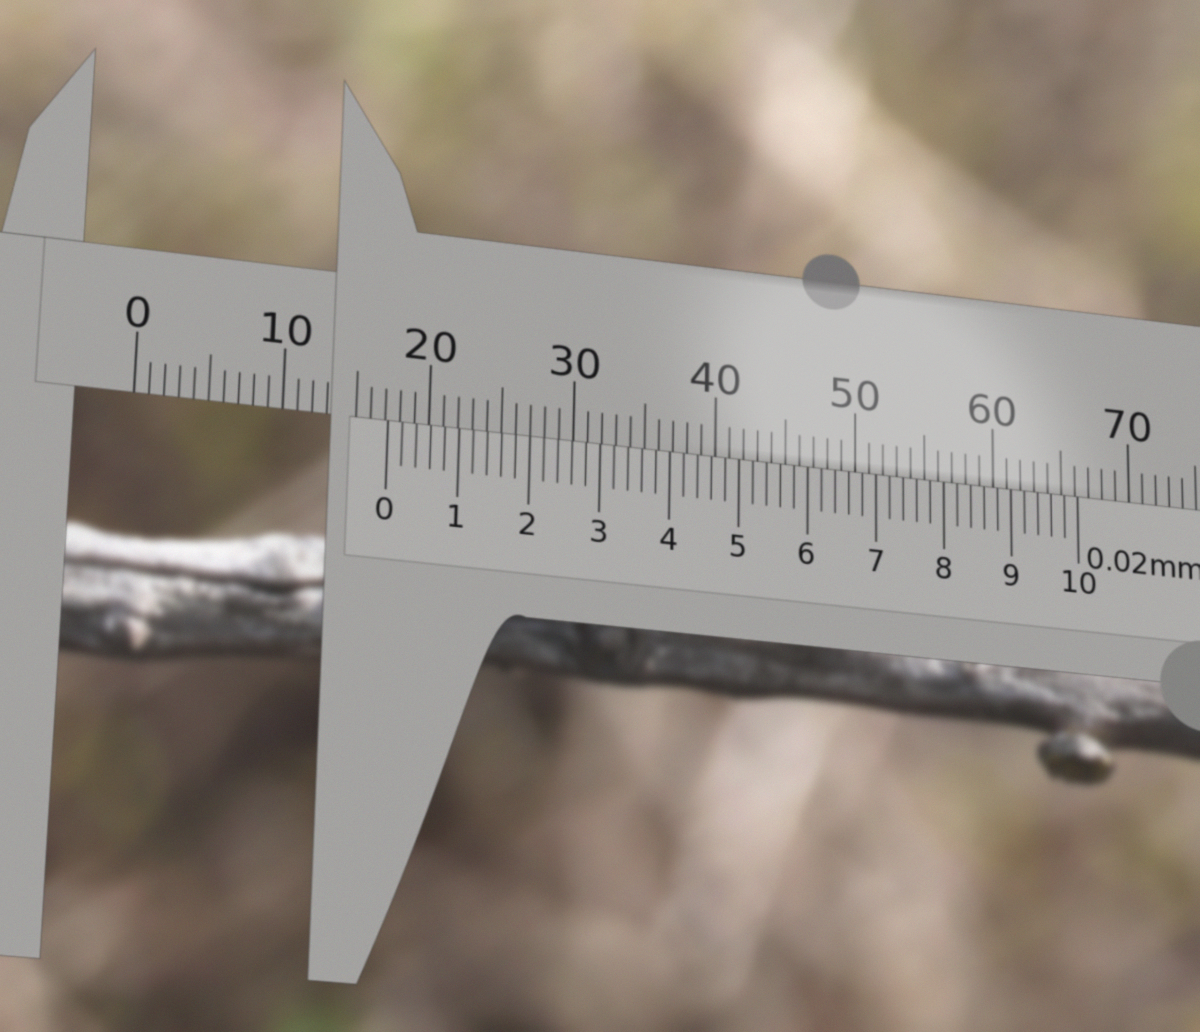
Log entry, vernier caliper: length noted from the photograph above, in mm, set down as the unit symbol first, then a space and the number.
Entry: mm 17.2
